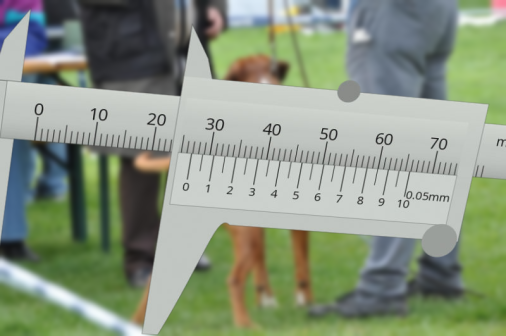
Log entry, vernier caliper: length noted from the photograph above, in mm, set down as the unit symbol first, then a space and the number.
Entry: mm 26.8
